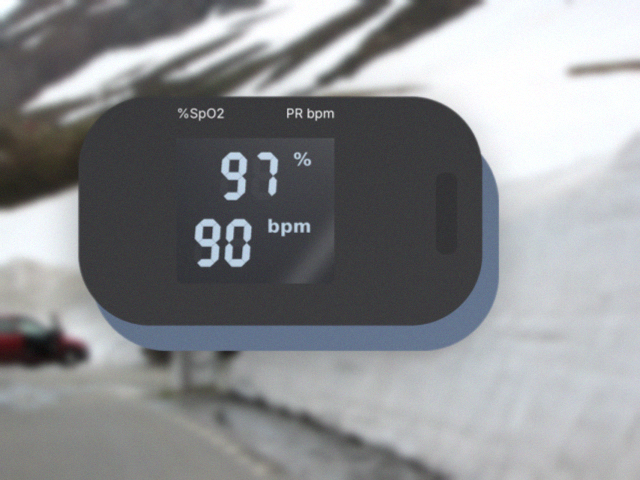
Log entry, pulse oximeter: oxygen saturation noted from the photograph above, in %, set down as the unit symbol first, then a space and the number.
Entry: % 97
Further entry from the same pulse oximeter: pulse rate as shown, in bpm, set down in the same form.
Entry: bpm 90
